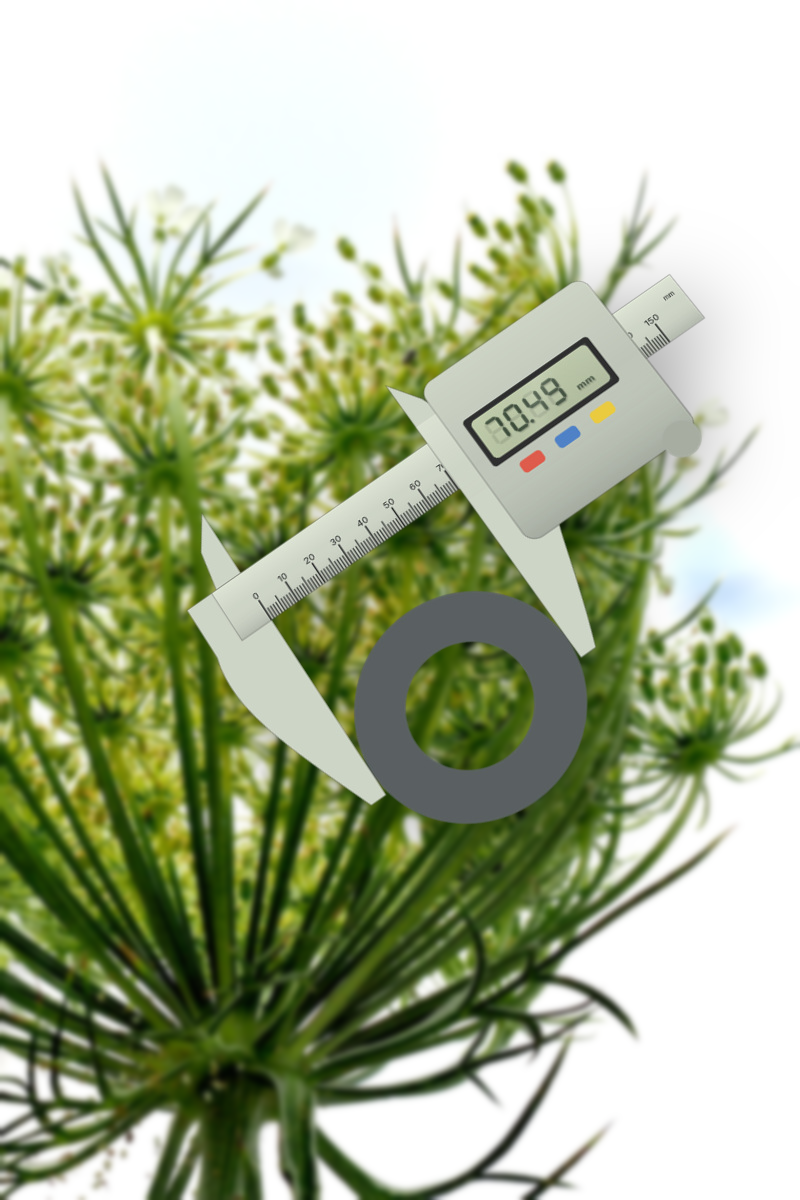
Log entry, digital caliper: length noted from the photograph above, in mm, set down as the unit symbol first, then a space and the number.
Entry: mm 70.49
